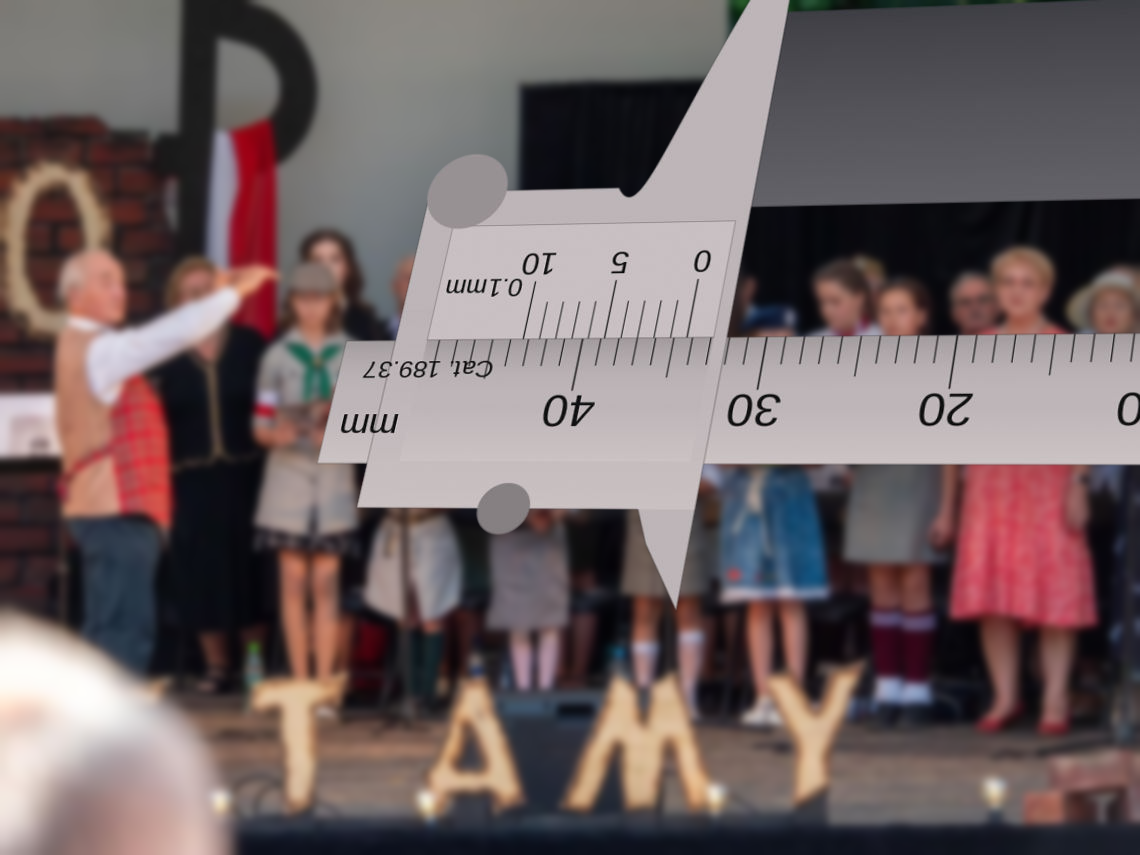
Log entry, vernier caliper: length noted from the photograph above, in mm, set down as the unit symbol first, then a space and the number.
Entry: mm 34.3
